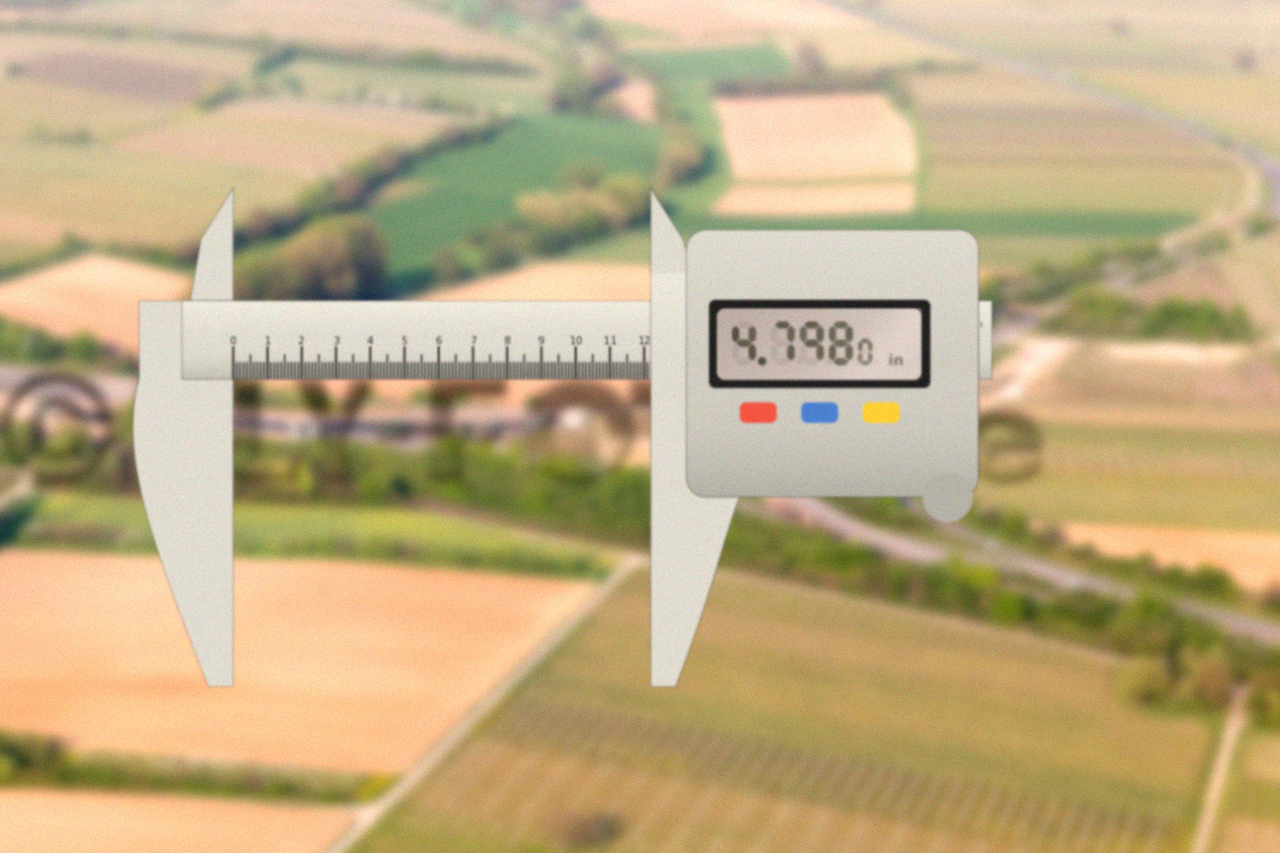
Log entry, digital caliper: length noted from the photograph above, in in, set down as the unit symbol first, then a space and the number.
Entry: in 4.7980
